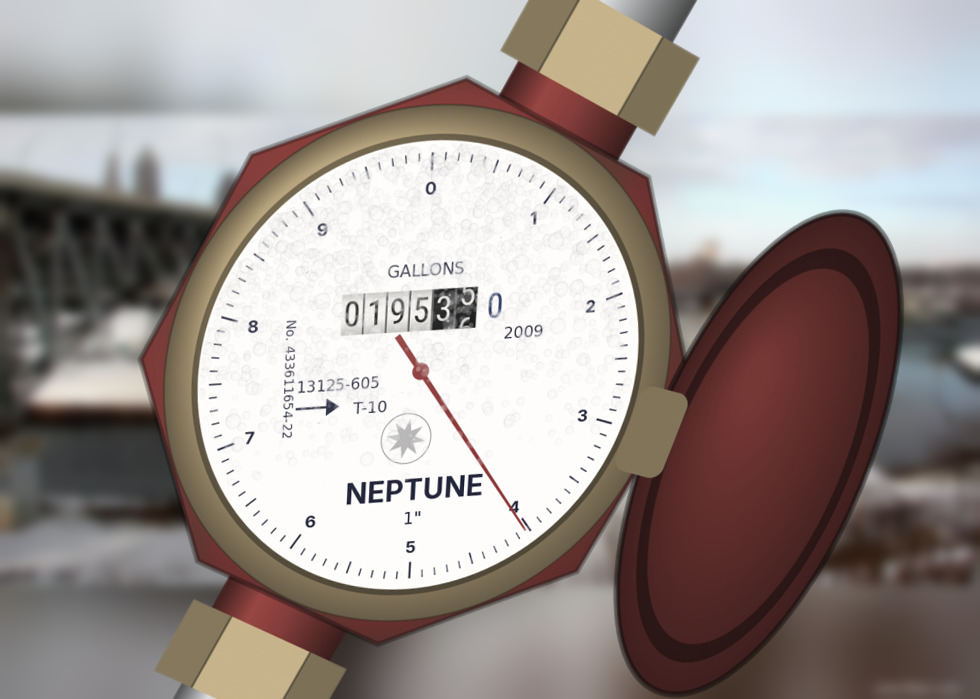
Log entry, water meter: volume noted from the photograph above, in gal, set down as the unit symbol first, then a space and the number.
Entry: gal 195354.0
